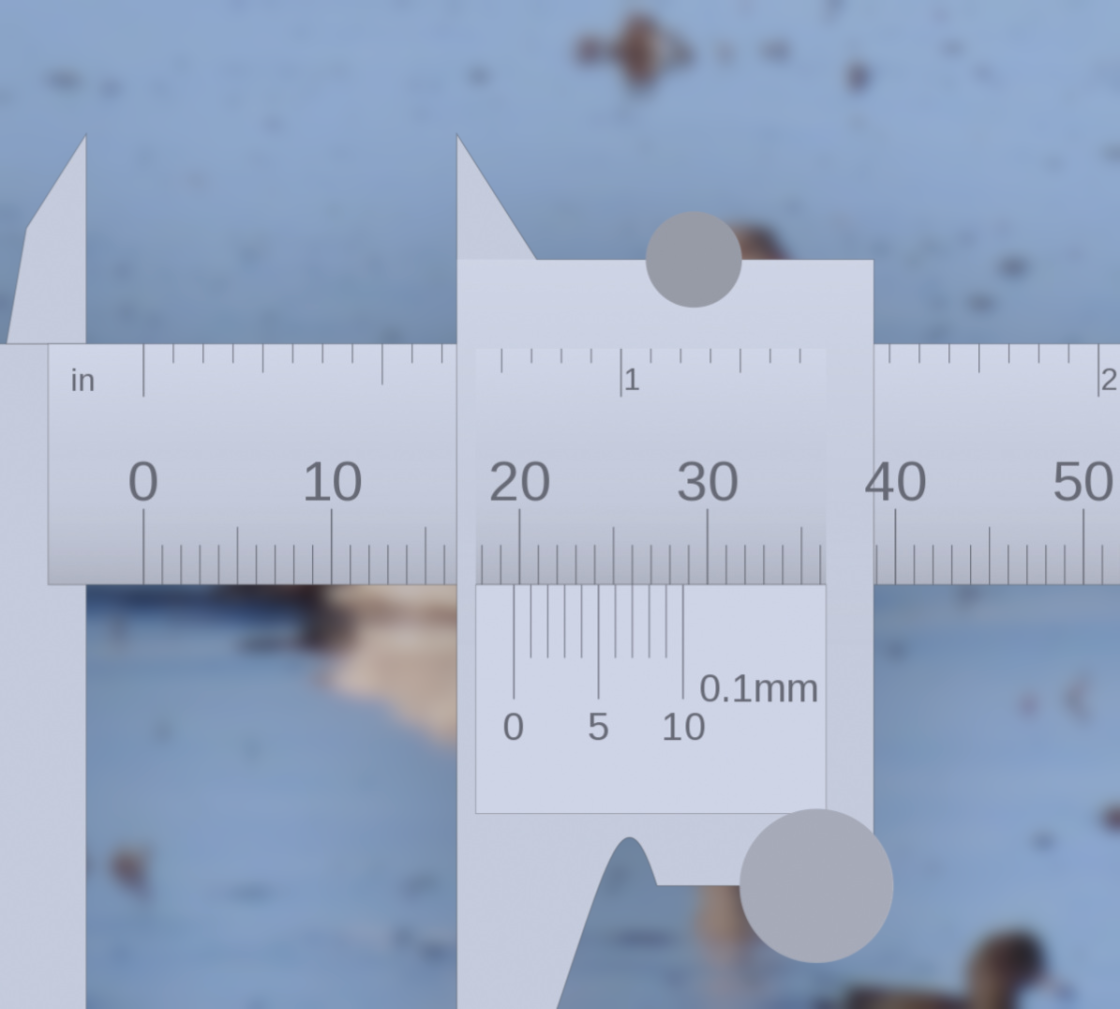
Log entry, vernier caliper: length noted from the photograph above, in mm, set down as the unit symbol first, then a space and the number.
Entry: mm 19.7
